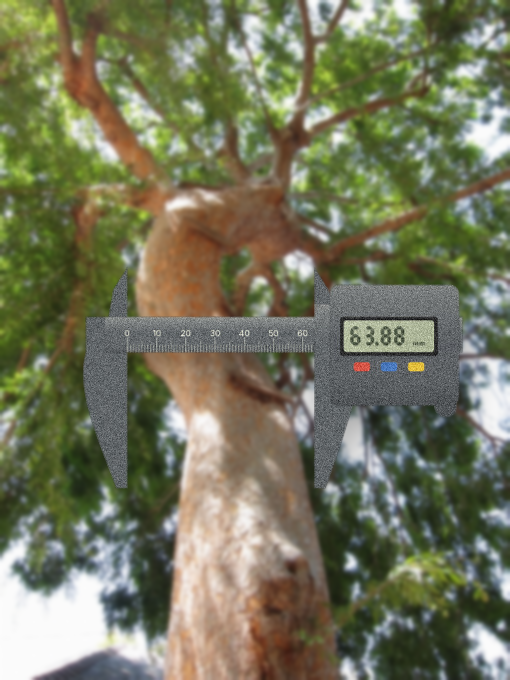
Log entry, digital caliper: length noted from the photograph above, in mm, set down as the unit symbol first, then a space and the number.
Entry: mm 63.88
